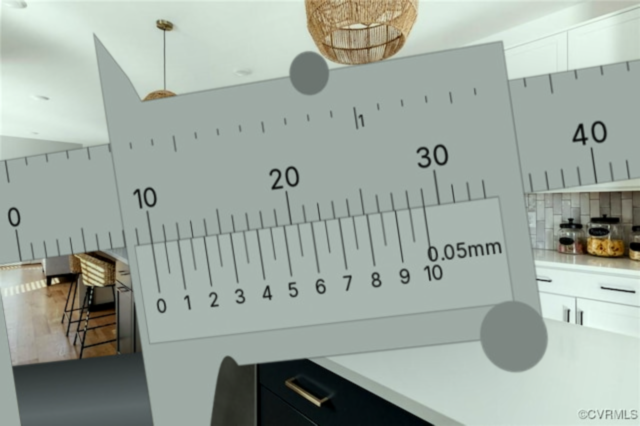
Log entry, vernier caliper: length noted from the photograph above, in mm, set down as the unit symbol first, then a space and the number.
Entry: mm 10.0
